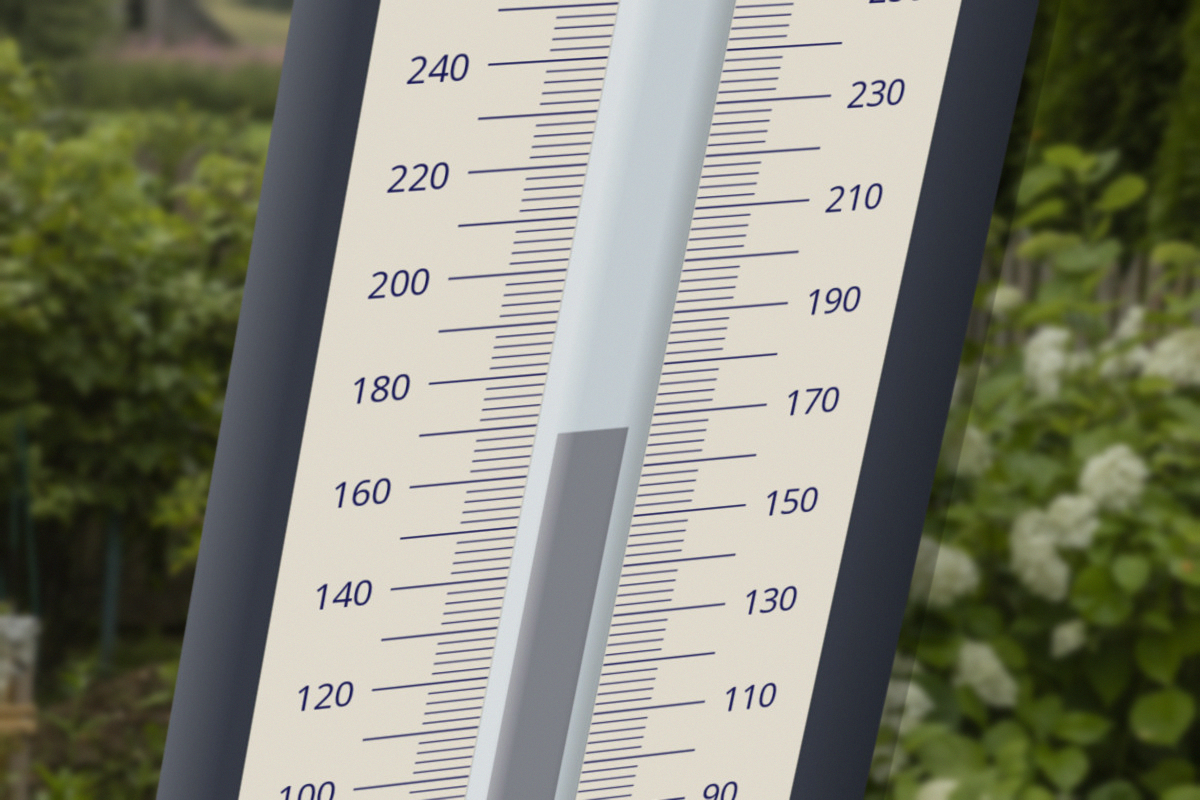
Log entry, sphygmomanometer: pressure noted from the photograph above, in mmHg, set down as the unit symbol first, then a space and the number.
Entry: mmHg 168
